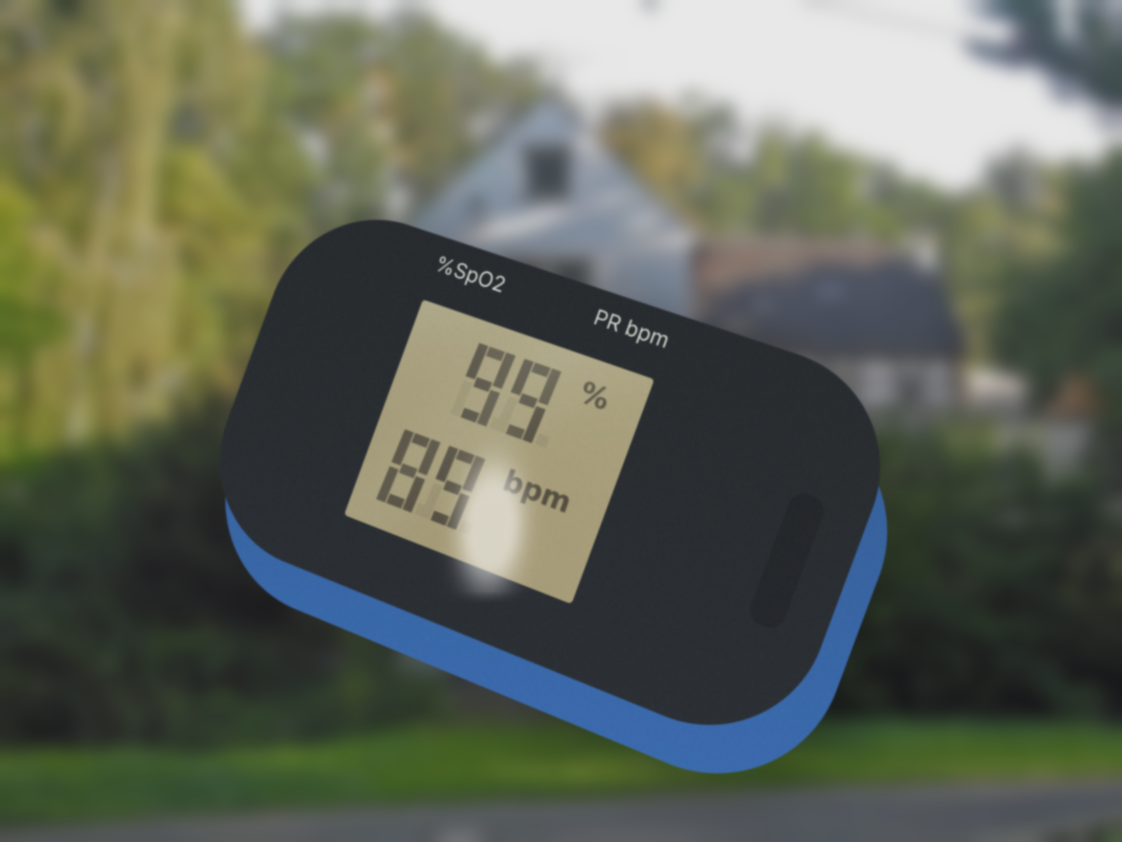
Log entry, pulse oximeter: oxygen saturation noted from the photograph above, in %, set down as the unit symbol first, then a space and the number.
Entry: % 99
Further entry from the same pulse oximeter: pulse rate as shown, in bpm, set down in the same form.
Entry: bpm 89
